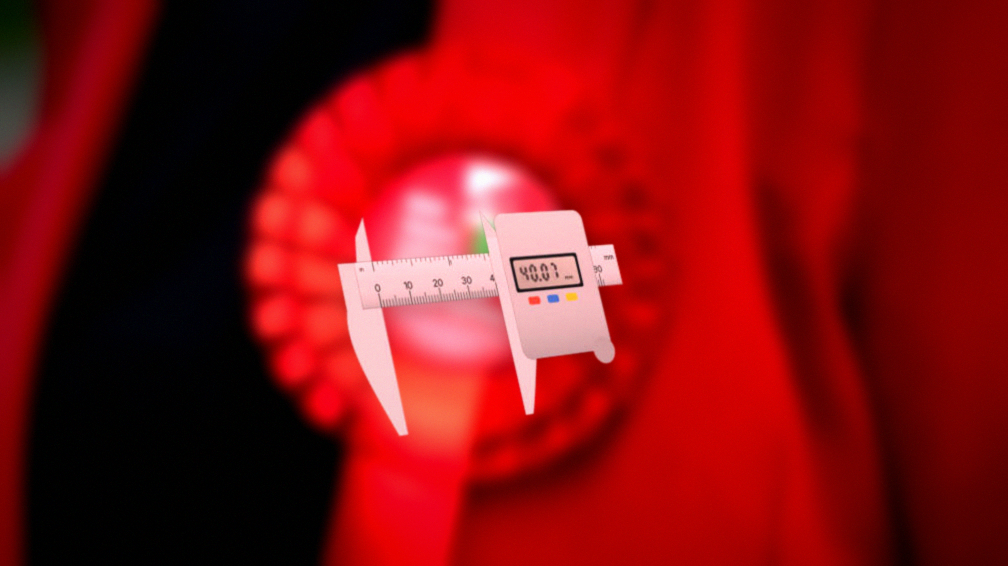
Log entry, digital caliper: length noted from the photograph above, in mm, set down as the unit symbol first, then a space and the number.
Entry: mm 40.07
